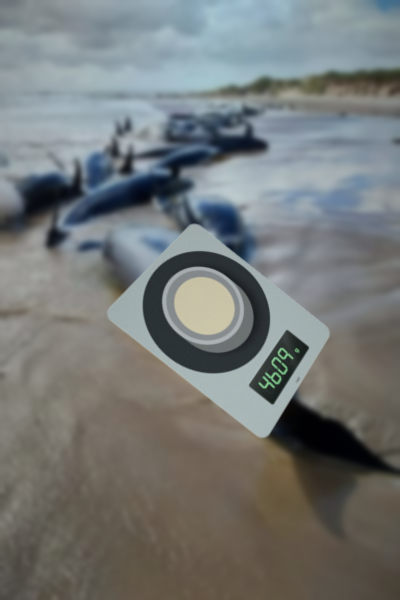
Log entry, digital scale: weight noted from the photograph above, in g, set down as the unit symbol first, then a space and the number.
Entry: g 4609
